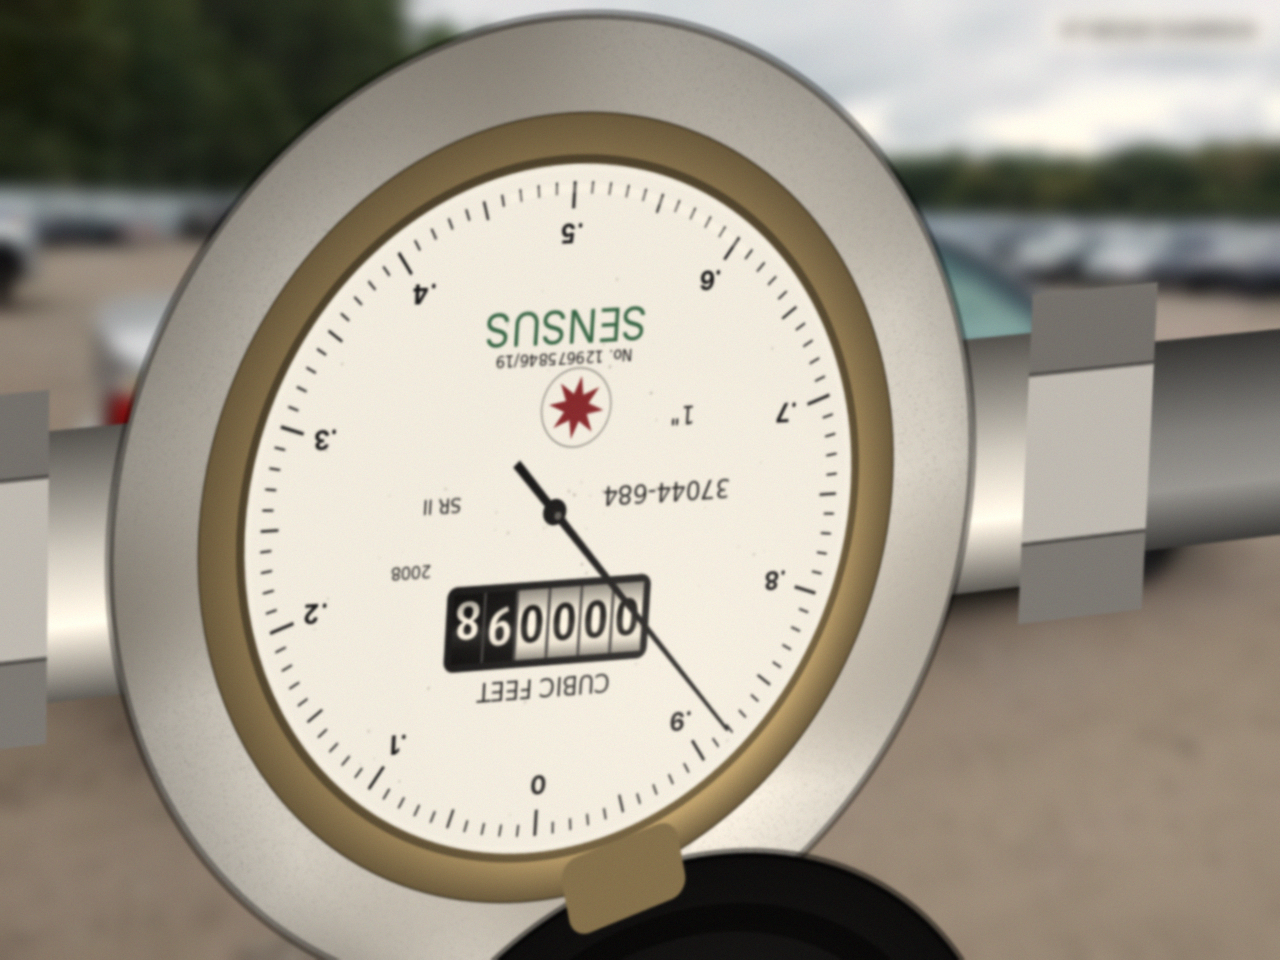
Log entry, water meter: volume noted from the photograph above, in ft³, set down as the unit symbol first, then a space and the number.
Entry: ft³ 97.88
